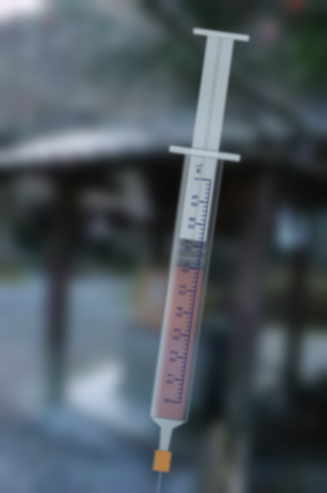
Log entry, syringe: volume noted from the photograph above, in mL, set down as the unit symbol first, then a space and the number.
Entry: mL 0.6
